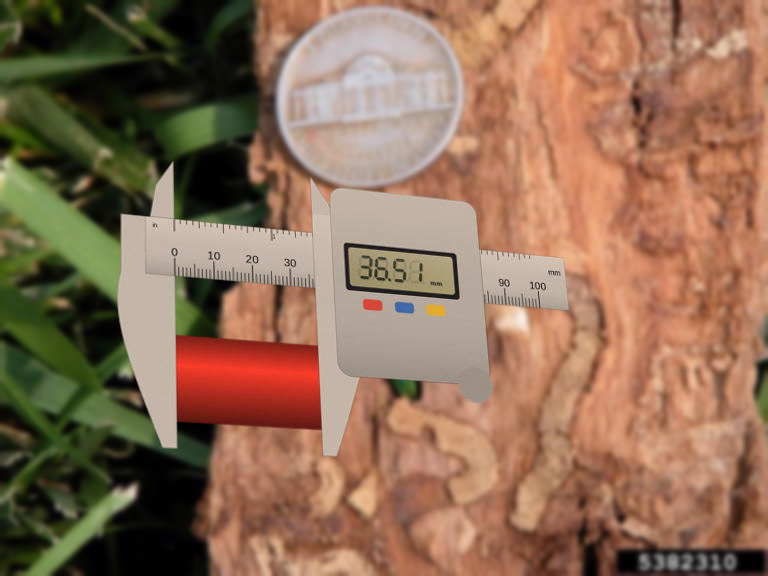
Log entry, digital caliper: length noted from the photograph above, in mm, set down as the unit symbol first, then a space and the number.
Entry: mm 36.51
